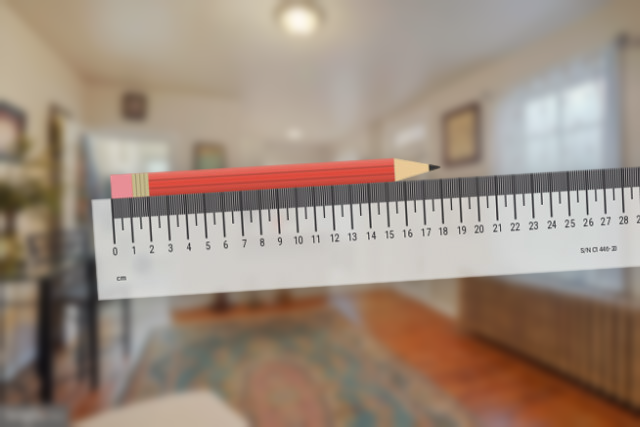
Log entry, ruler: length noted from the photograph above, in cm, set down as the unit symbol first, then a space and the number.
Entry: cm 18
